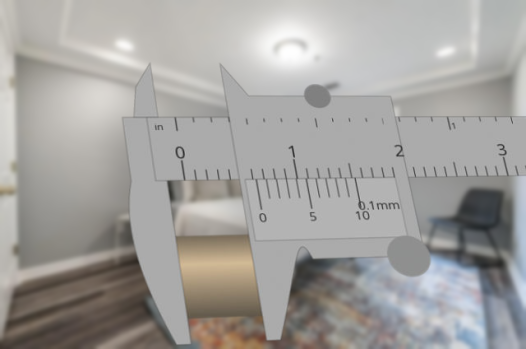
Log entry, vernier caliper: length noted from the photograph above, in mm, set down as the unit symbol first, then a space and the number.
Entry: mm 6.3
